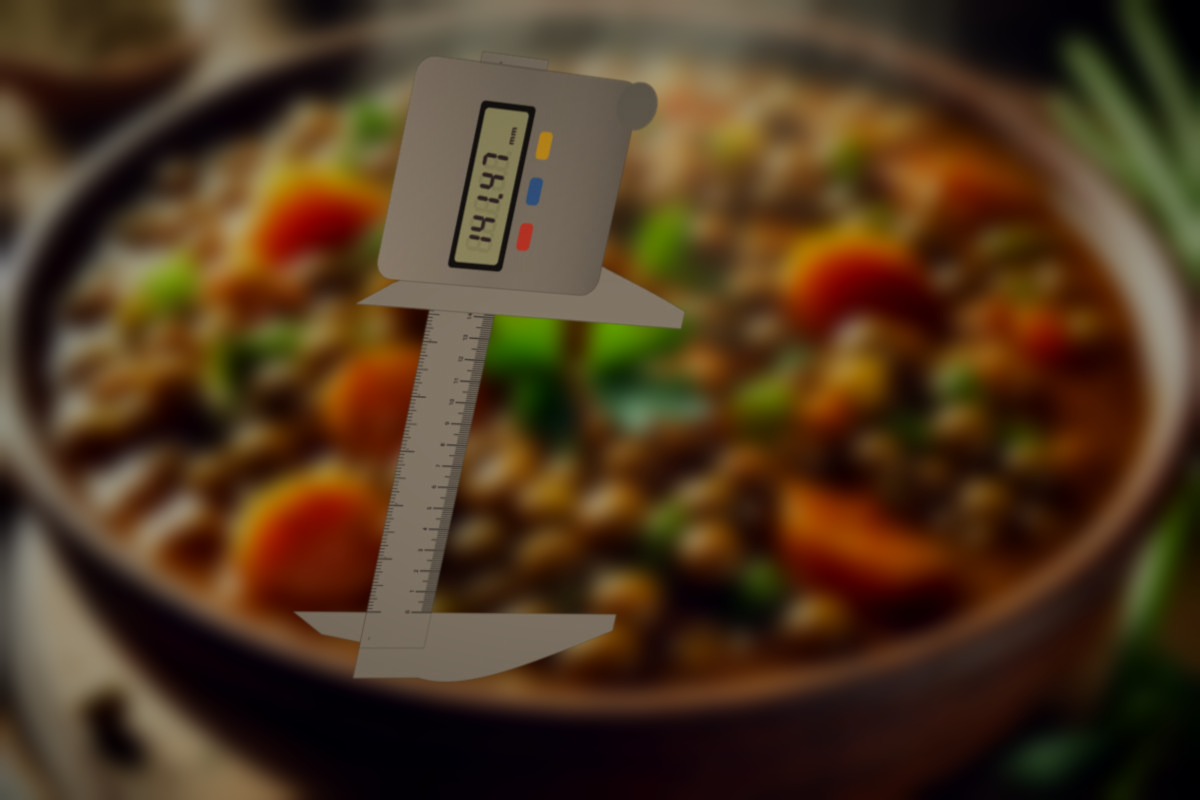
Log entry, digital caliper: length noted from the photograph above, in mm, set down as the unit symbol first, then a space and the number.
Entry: mm 141.47
